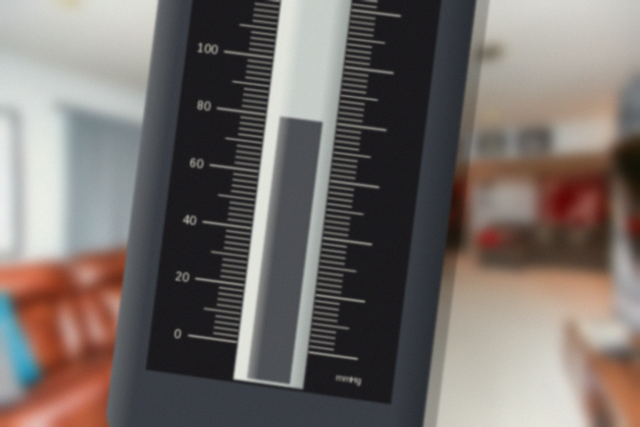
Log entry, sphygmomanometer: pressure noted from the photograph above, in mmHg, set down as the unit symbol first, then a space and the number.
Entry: mmHg 80
